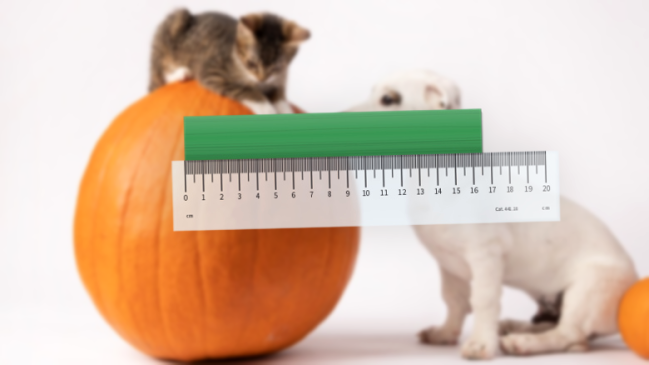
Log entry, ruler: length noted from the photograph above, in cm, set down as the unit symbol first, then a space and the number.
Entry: cm 16.5
